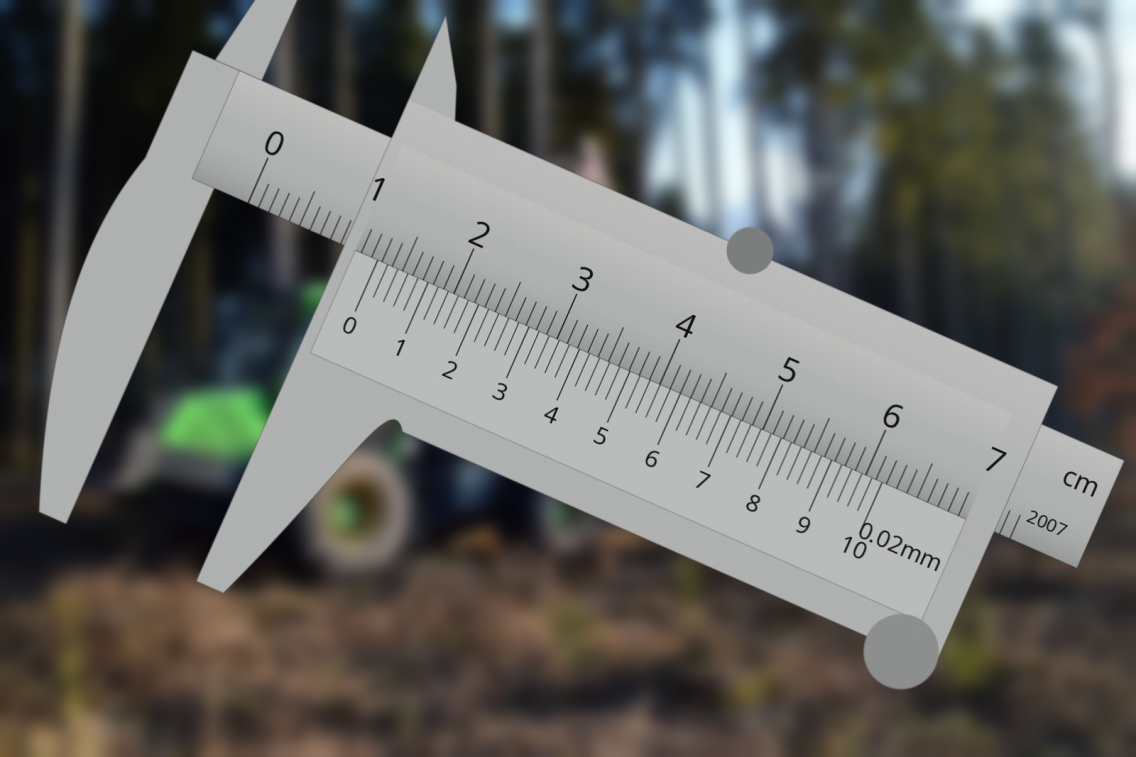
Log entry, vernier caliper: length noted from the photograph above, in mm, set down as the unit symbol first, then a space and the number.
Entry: mm 12.6
